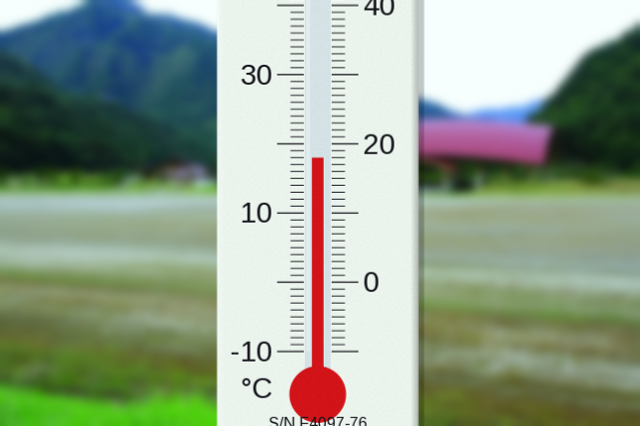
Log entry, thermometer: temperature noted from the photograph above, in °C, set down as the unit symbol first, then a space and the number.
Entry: °C 18
